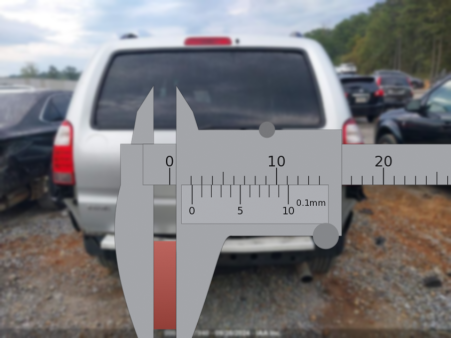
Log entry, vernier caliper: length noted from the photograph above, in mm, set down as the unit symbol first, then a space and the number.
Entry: mm 2.1
